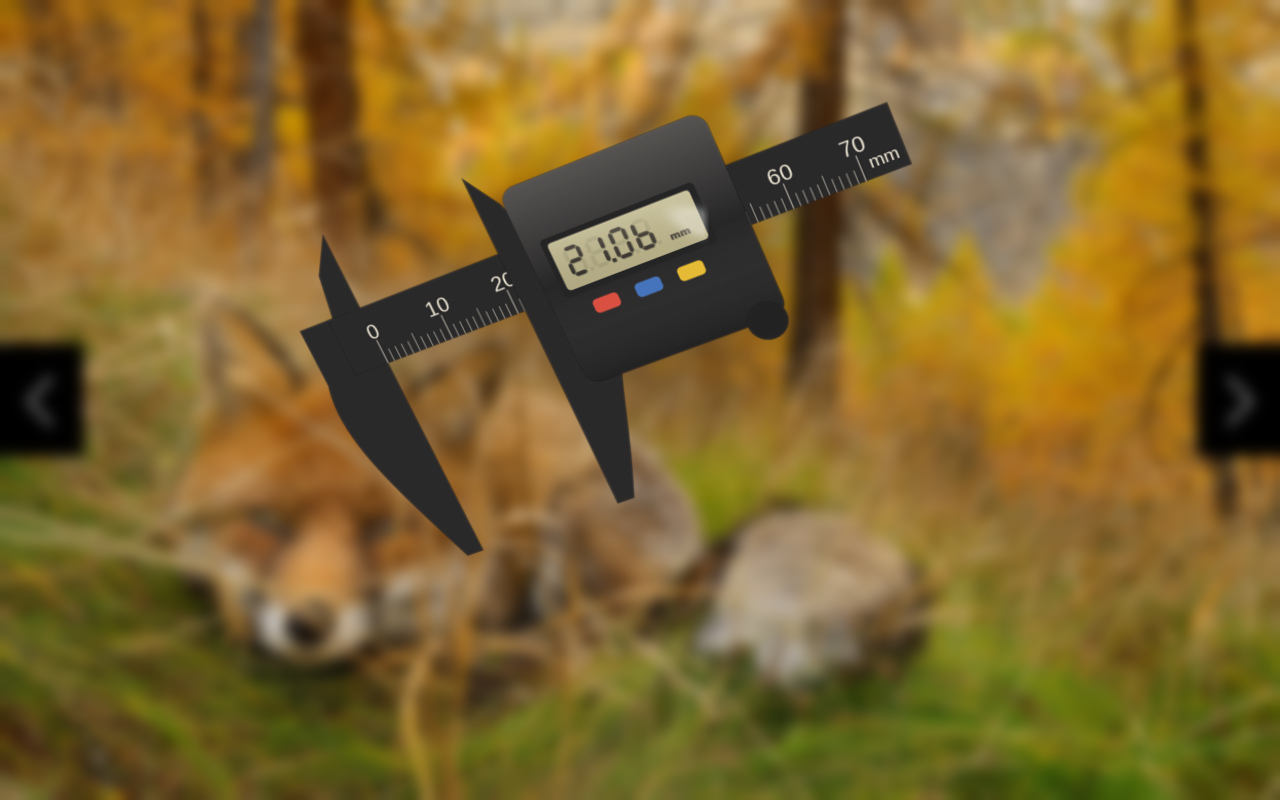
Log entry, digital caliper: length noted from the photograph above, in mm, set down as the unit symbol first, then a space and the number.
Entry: mm 21.06
